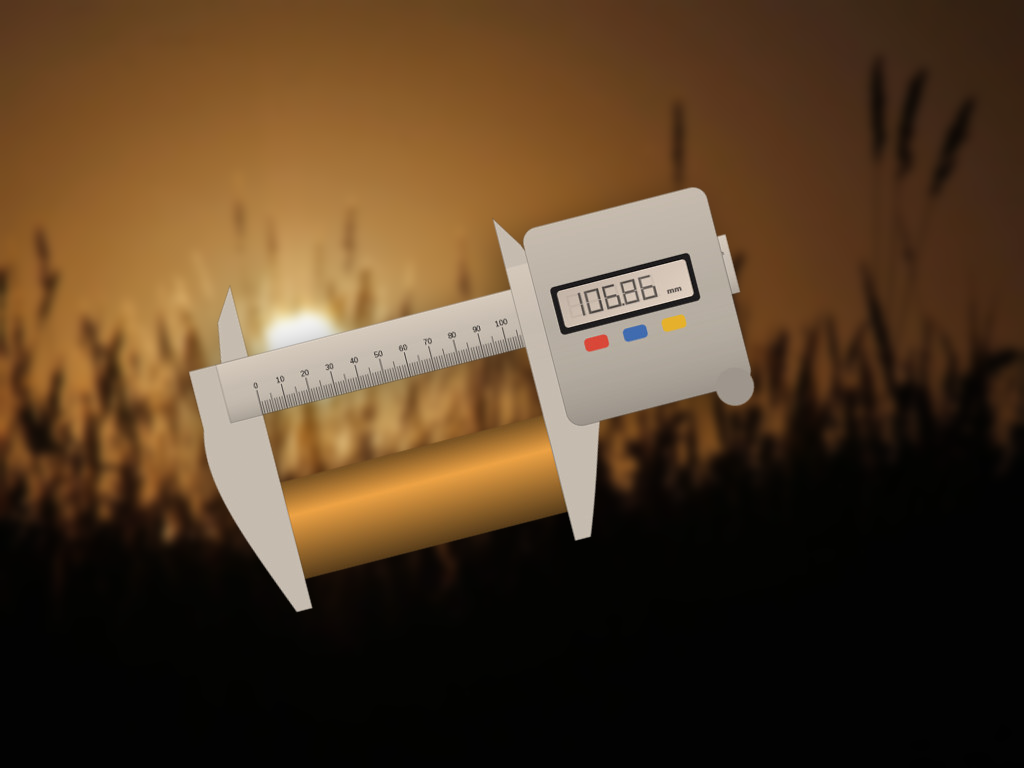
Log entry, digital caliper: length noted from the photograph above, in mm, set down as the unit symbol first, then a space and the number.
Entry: mm 106.86
